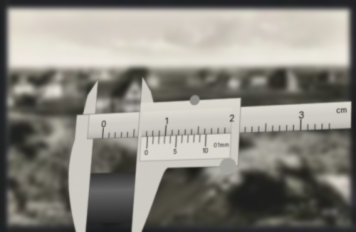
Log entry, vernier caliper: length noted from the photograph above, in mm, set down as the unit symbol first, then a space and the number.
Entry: mm 7.2
